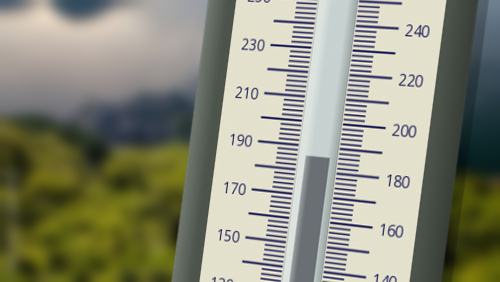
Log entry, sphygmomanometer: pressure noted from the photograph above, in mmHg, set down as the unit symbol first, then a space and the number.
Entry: mmHg 186
